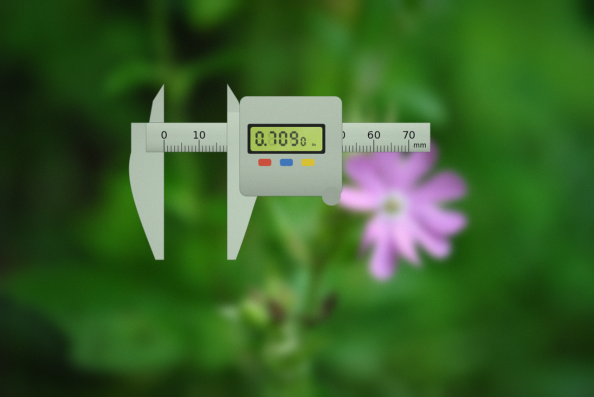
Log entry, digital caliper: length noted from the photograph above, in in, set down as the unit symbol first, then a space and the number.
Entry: in 0.7090
